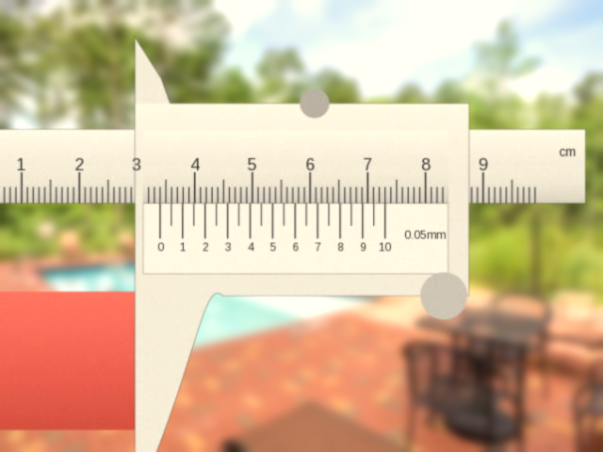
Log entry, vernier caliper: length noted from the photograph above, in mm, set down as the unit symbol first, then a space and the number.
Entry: mm 34.0
